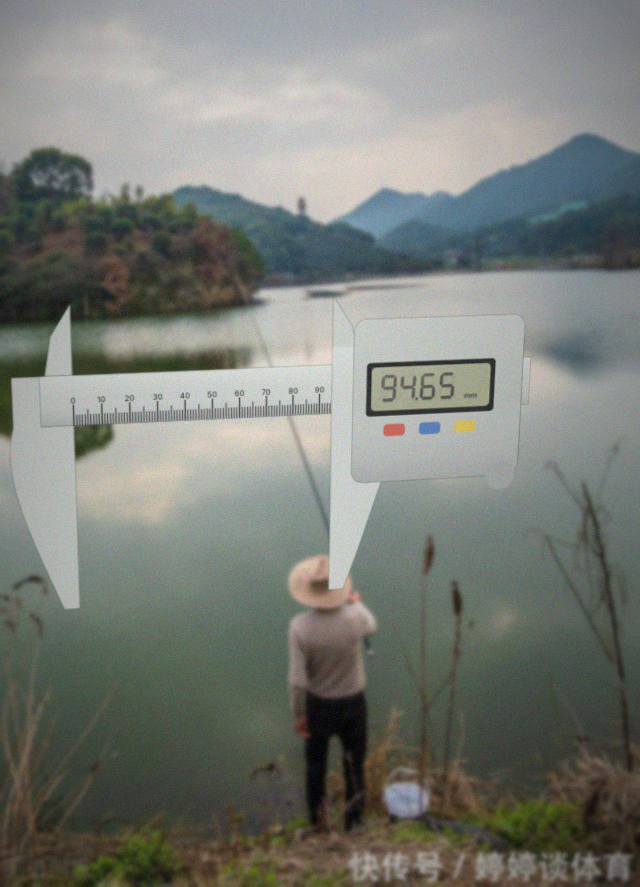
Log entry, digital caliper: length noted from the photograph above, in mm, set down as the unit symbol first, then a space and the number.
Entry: mm 94.65
